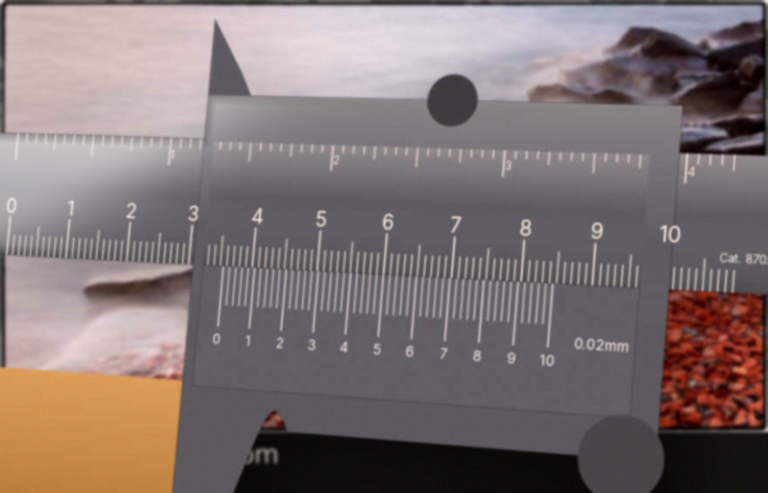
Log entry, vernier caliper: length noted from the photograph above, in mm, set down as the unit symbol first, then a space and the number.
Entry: mm 35.5
